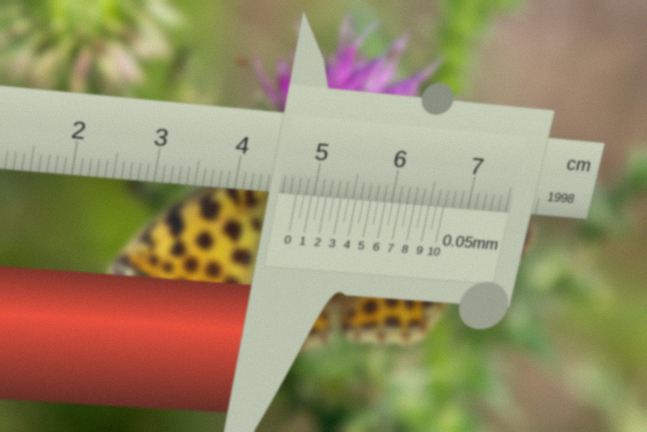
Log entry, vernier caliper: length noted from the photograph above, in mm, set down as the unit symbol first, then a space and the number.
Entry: mm 47.8
